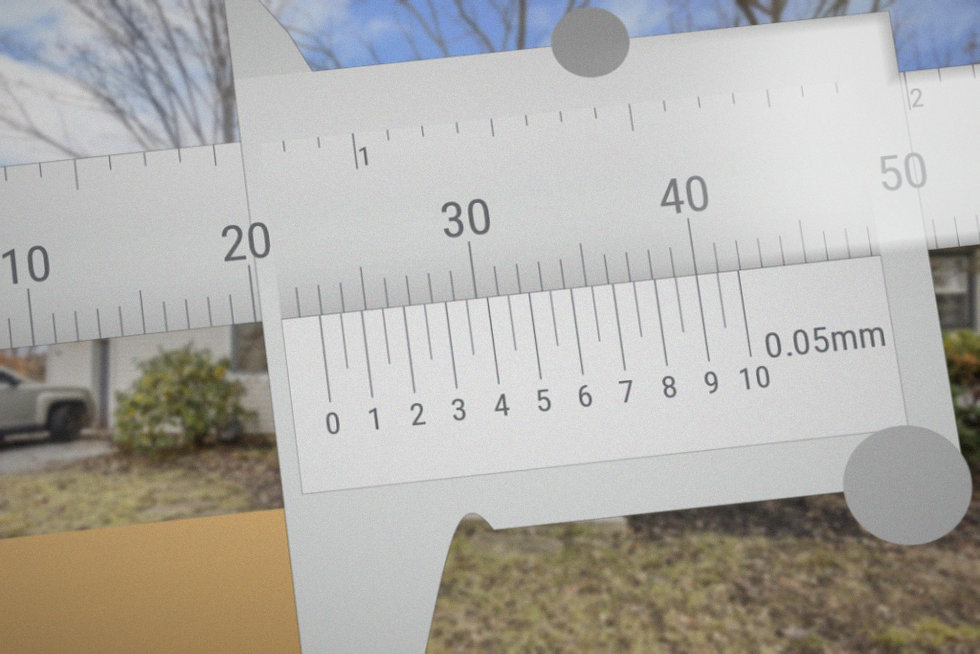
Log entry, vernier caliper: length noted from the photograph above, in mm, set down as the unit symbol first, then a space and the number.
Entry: mm 22.90
